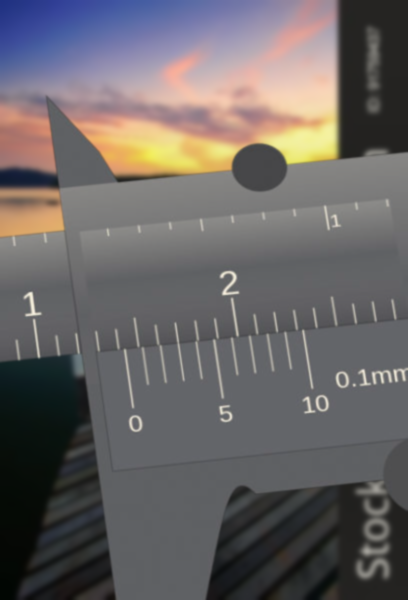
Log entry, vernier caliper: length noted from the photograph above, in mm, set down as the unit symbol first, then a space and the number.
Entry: mm 14.3
